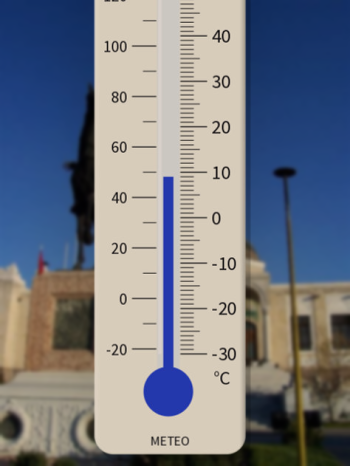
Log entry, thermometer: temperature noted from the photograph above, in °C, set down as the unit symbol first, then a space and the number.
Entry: °C 9
